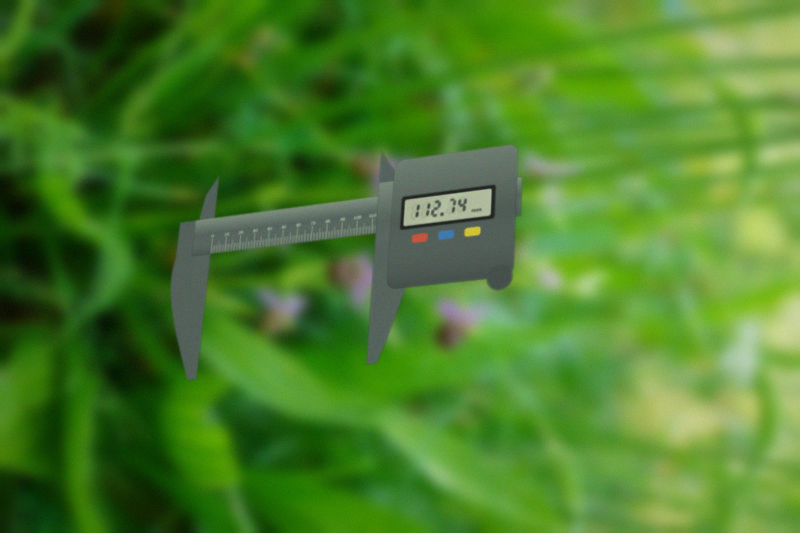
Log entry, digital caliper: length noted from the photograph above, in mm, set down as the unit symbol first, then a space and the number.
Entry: mm 112.74
